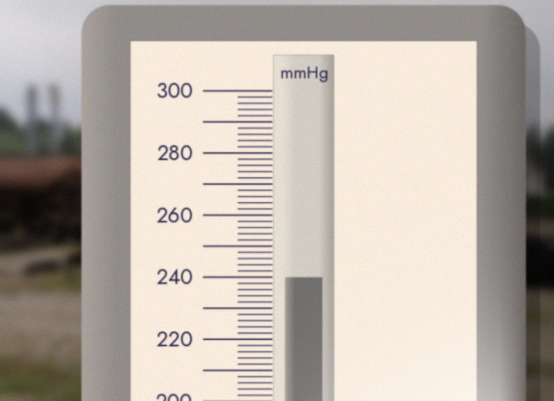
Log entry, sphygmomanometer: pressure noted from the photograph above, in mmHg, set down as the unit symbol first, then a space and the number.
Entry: mmHg 240
